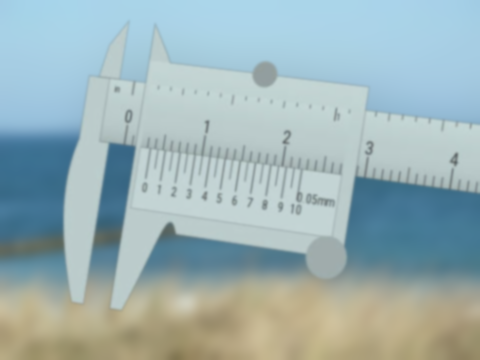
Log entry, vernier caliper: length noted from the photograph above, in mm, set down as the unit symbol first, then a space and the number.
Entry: mm 3.4
